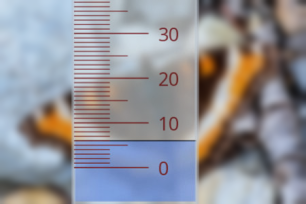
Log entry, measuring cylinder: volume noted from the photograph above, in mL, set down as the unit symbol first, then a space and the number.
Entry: mL 6
